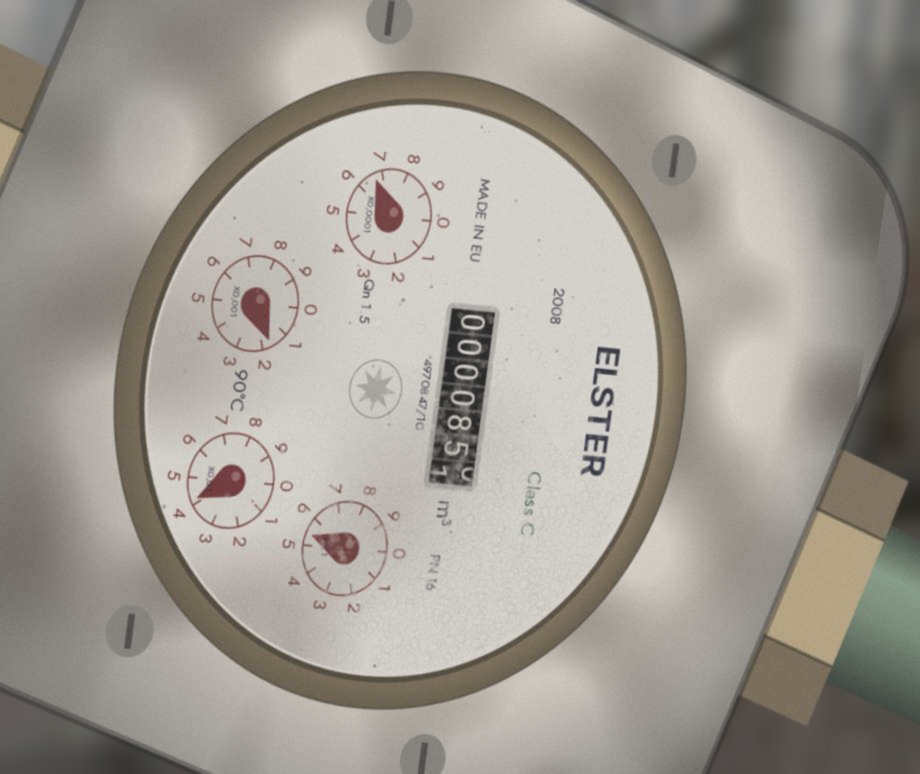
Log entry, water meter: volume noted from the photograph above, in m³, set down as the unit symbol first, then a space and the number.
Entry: m³ 850.5416
